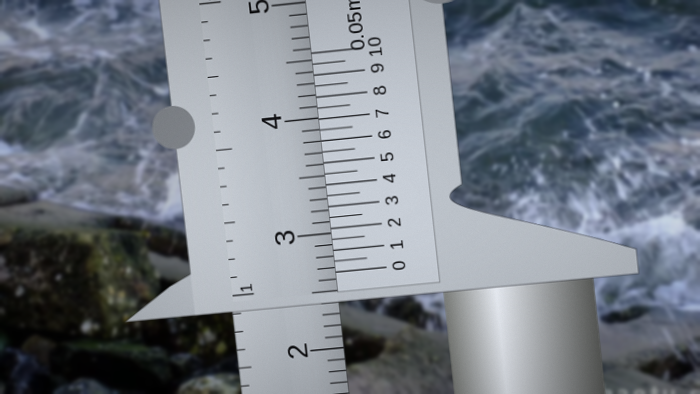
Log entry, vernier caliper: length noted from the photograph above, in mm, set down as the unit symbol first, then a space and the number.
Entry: mm 26.6
